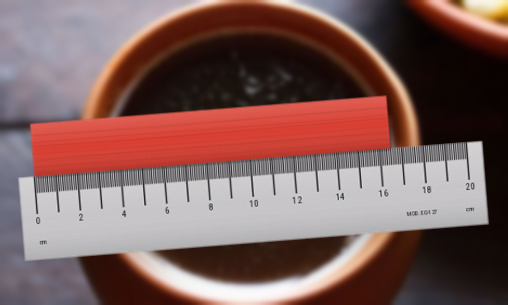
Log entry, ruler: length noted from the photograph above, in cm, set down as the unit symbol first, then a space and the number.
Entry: cm 16.5
